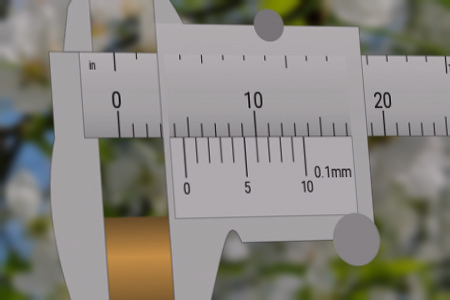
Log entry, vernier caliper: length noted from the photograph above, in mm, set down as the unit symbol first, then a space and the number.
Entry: mm 4.6
